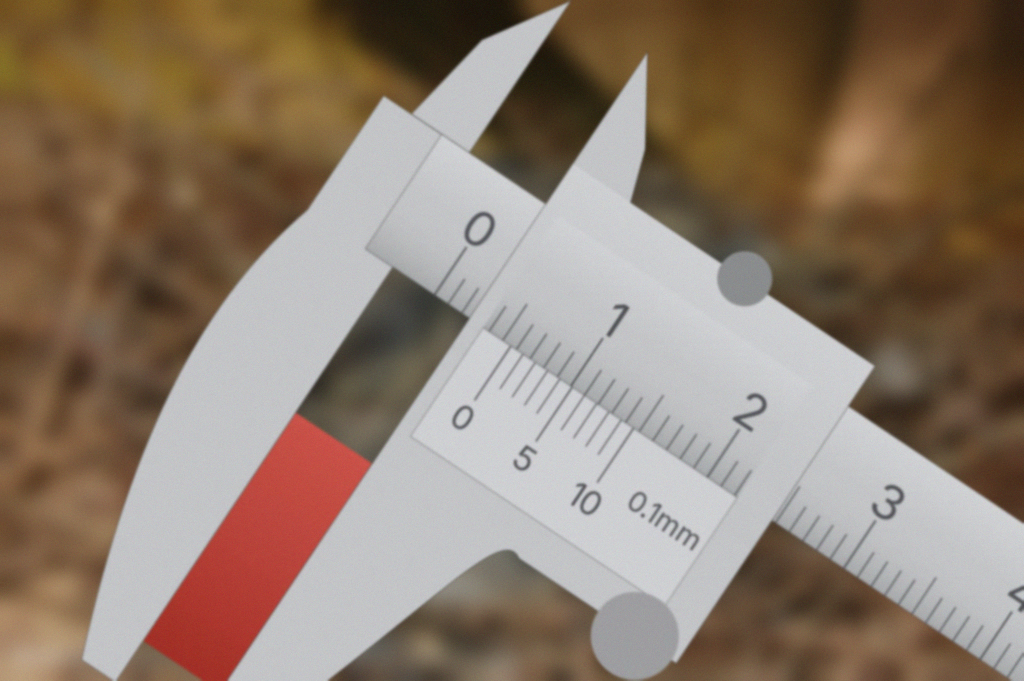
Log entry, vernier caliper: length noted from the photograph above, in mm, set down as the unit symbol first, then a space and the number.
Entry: mm 5.6
